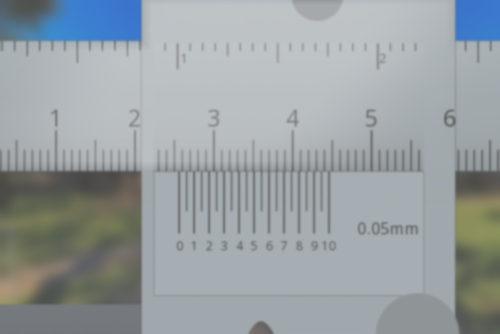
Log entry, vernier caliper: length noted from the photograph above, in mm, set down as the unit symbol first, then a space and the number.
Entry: mm 25.6
